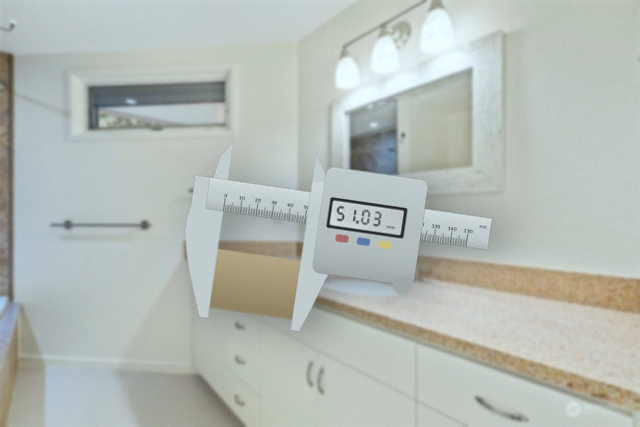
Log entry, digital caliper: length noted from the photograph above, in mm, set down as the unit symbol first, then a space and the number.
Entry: mm 51.03
